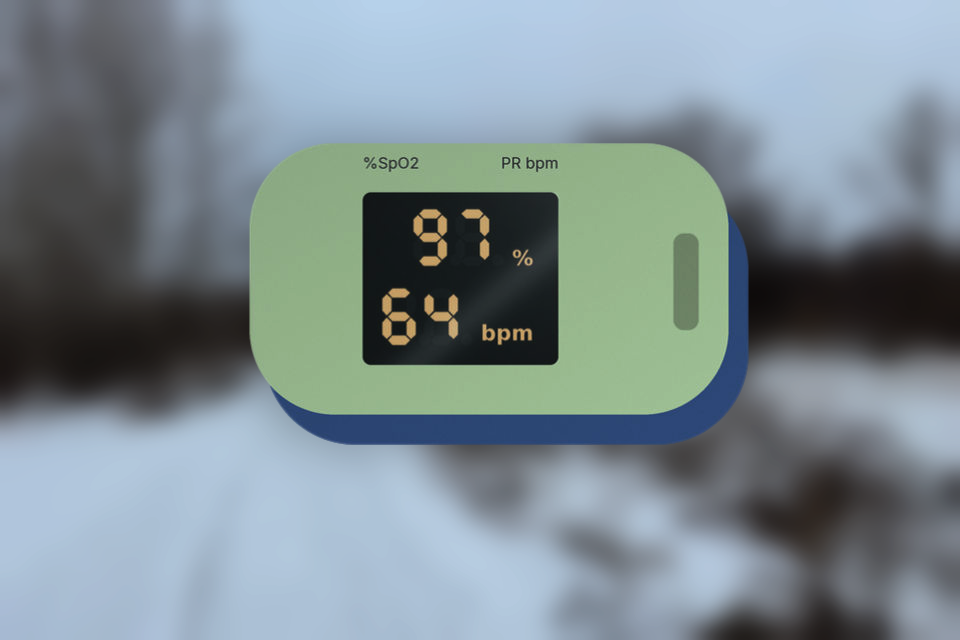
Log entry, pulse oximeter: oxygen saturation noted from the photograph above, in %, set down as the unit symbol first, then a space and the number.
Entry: % 97
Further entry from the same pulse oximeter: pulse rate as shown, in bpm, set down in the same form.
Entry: bpm 64
